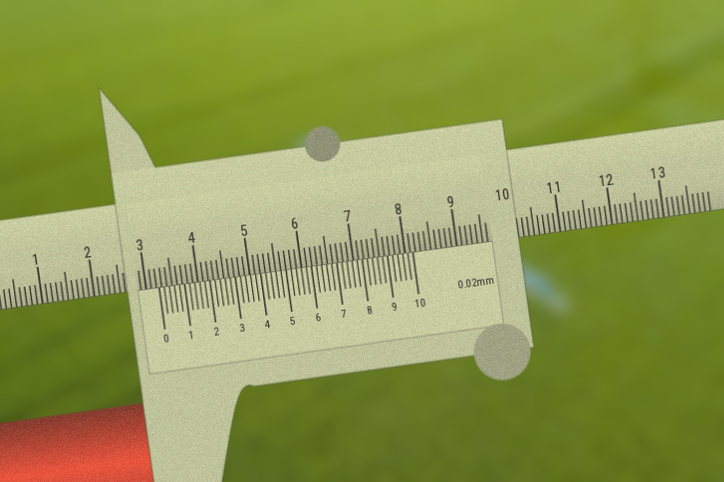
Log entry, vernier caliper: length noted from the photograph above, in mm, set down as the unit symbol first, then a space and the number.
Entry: mm 32.5
